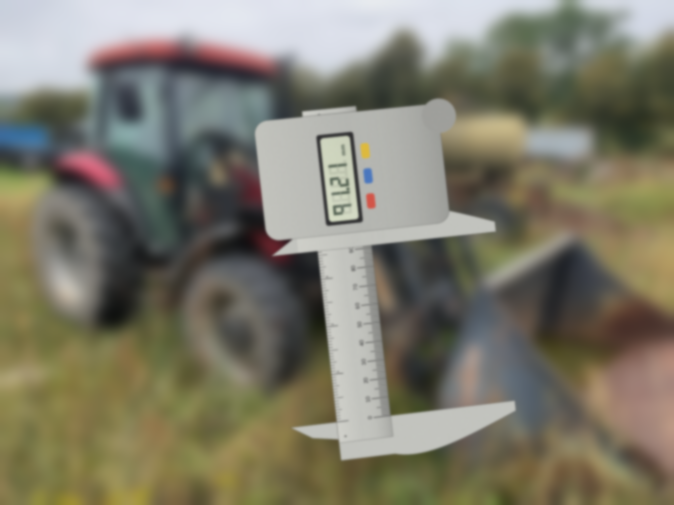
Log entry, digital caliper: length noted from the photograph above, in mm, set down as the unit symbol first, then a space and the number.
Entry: mm 91.21
